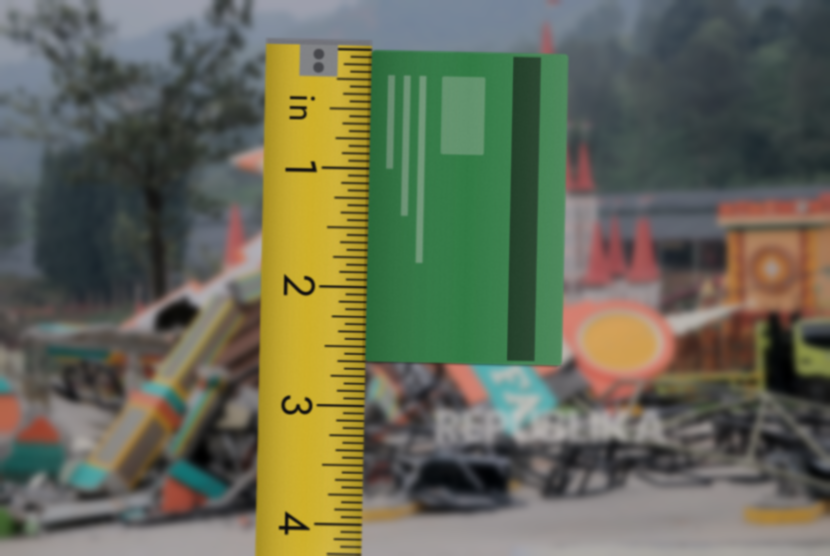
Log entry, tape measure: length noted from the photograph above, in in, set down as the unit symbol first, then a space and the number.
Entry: in 2.625
